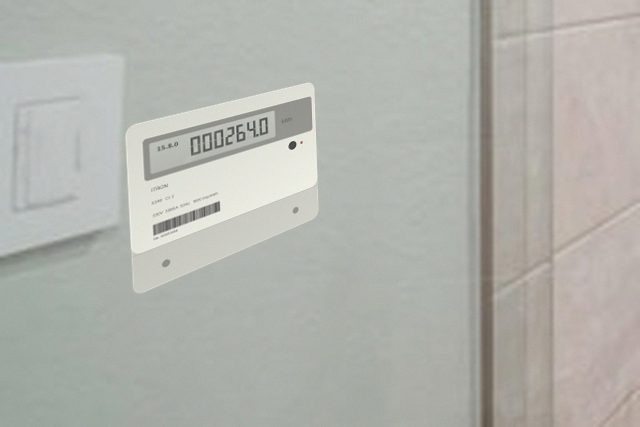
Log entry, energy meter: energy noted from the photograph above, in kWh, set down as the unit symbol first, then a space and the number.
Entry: kWh 264.0
